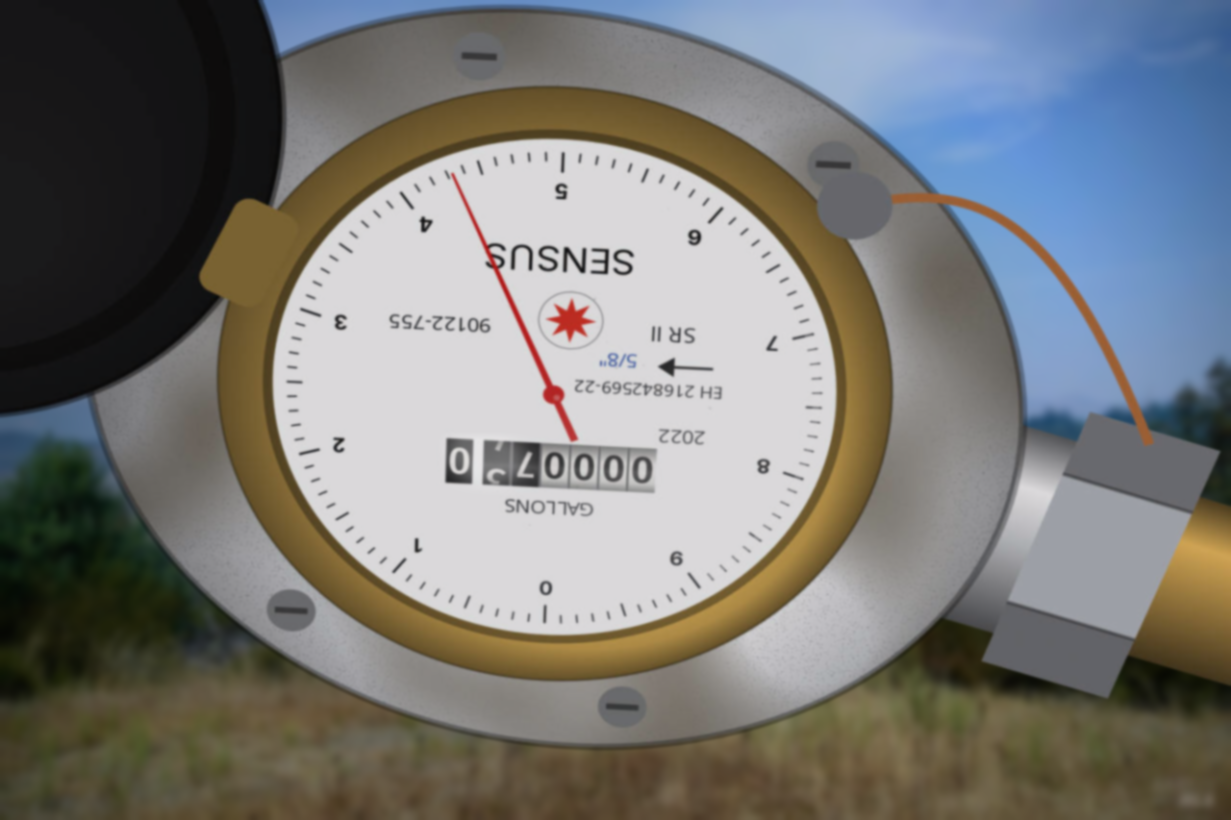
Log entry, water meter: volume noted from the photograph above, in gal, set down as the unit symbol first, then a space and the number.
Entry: gal 734.3
